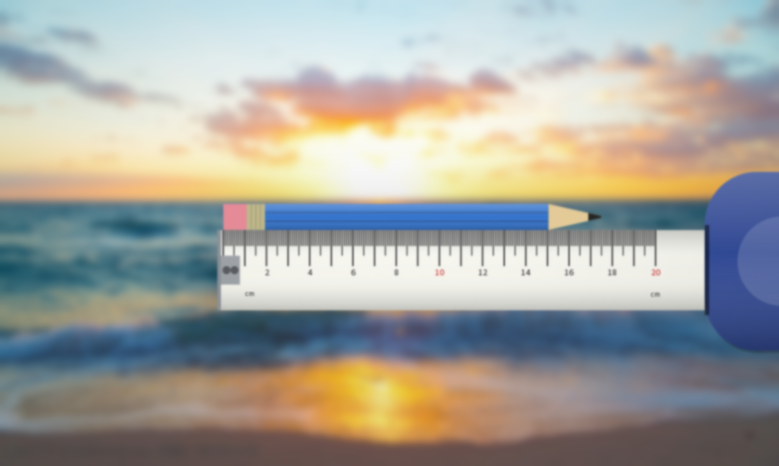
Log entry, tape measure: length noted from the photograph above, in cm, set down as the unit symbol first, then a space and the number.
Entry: cm 17.5
